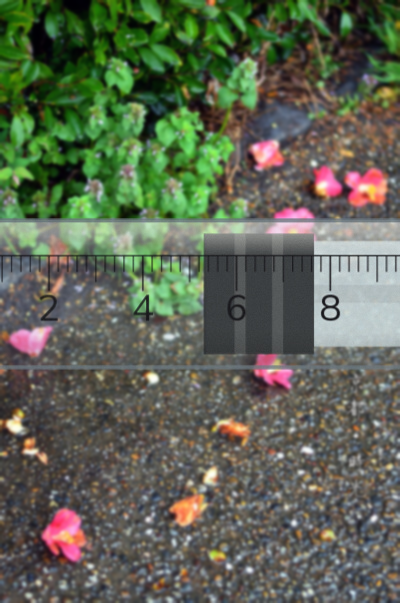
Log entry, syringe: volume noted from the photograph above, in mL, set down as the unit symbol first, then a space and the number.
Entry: mL 5.3
